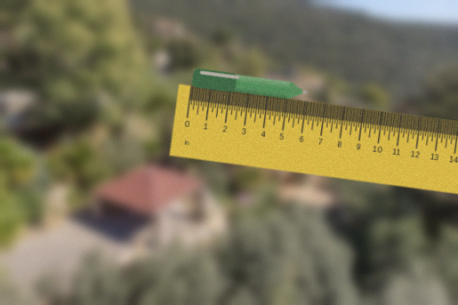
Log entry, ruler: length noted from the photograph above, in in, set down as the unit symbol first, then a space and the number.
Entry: in 6
